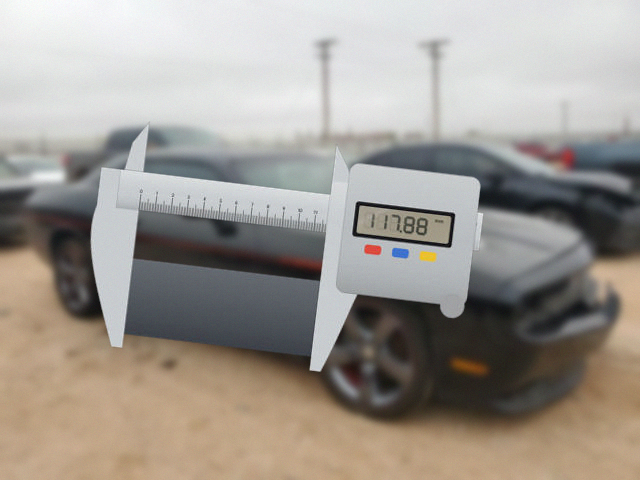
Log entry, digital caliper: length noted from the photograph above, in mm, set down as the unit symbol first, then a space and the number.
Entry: mm 117.88
